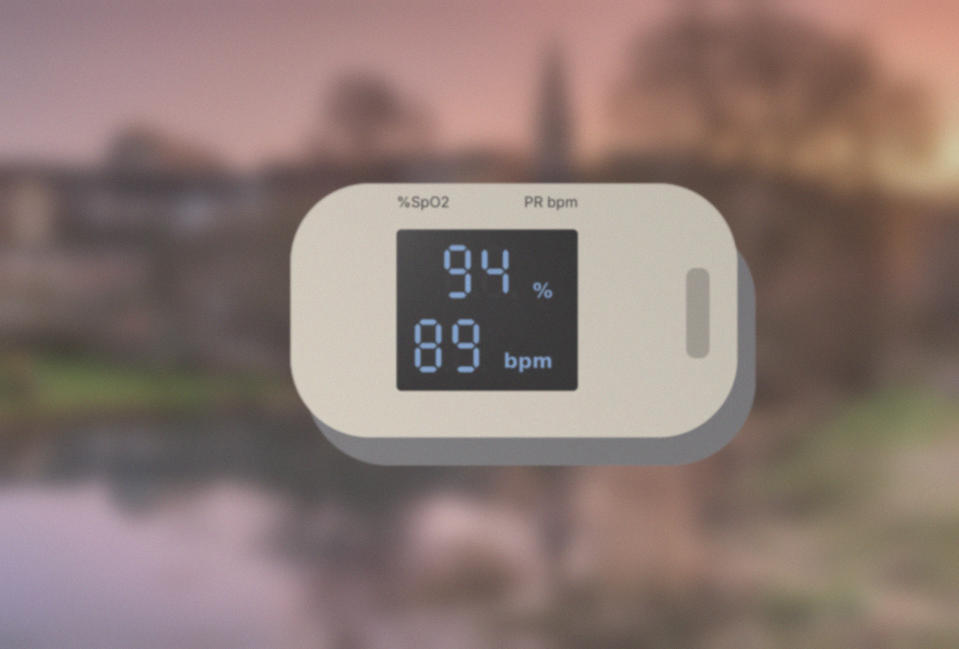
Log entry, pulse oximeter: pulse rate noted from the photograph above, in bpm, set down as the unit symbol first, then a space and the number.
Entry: bpm 89
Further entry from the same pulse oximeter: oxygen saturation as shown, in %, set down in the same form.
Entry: % 94
